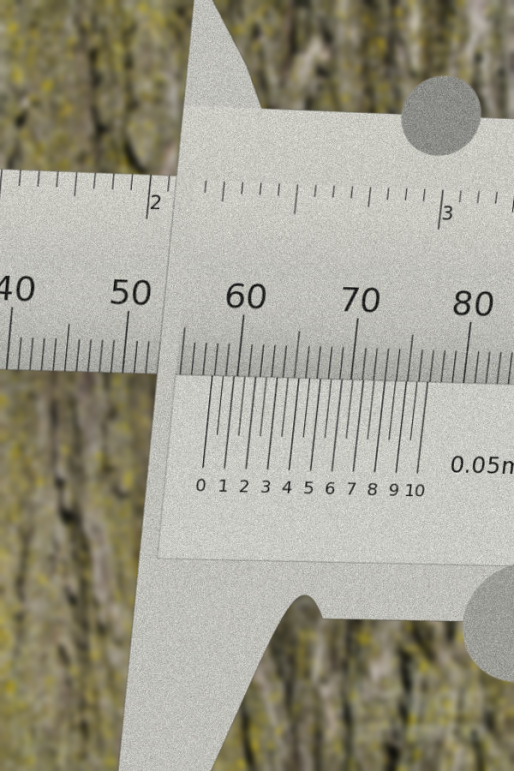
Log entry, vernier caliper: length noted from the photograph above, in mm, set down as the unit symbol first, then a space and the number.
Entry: mm 57.8
